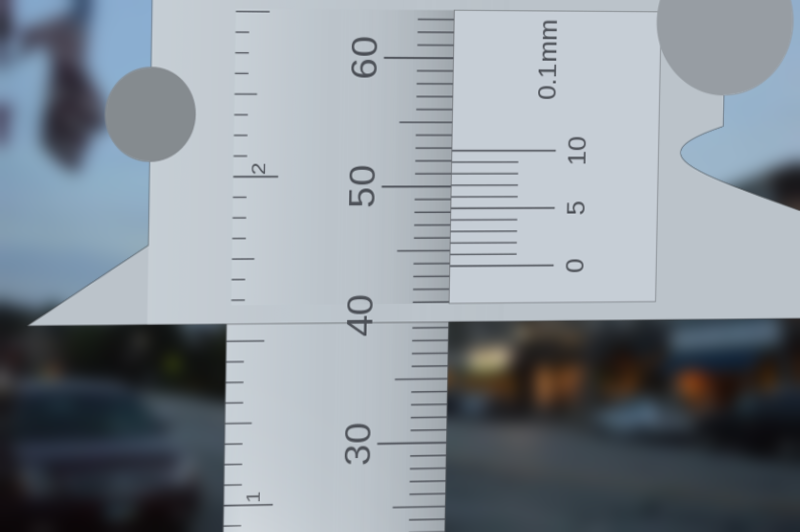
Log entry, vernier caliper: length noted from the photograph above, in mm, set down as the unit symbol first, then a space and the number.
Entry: mm 43.8
